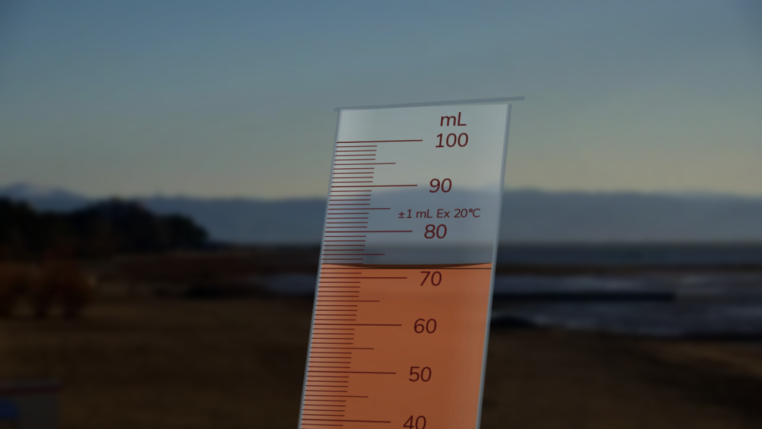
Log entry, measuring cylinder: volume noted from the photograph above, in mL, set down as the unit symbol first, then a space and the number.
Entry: mL 72
